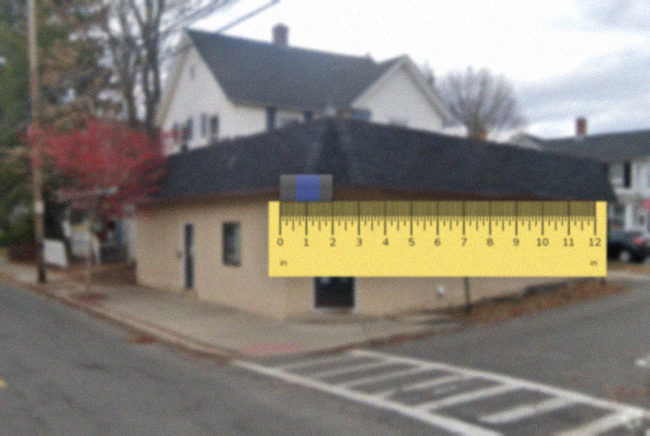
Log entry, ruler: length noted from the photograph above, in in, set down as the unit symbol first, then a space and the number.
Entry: in 2
